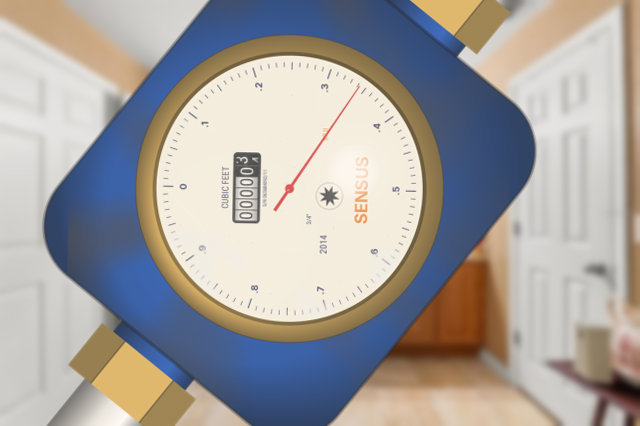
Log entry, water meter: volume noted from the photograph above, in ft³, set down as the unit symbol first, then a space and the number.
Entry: ft³ 3.34
